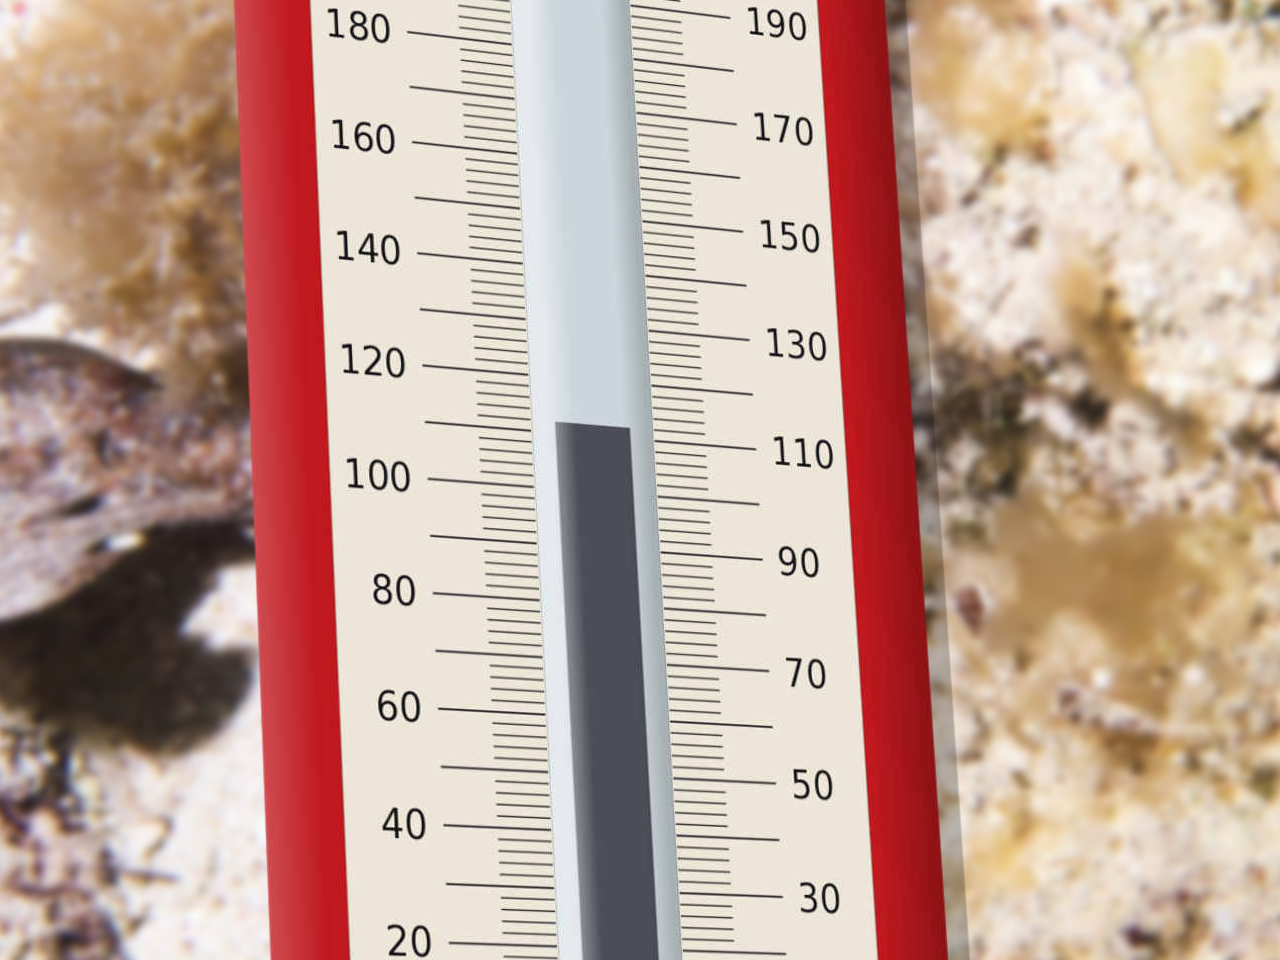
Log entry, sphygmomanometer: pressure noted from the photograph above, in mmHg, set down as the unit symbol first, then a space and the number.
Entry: mmHg 112
